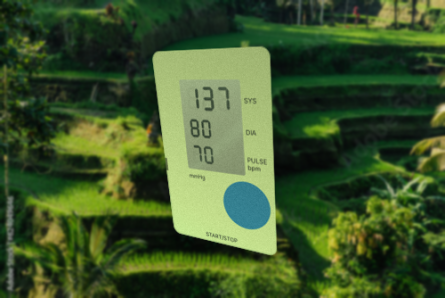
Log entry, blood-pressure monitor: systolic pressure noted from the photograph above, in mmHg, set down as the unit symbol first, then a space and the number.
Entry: mmHg 137
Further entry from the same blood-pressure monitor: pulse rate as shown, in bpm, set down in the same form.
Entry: bpm 70
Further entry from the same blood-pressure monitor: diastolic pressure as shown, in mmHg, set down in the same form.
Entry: mmHg 80
